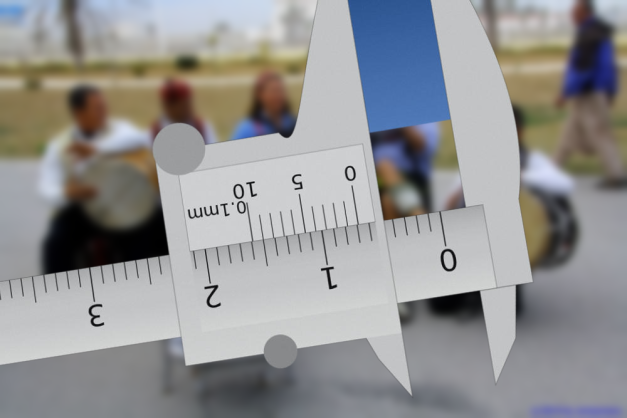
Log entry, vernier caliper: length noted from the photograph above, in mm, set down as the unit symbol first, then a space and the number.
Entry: mm 6.9
